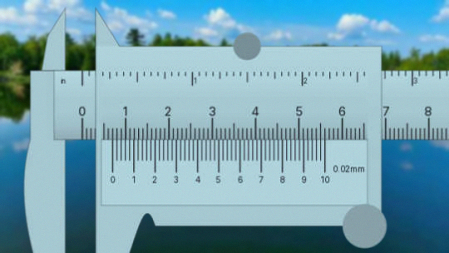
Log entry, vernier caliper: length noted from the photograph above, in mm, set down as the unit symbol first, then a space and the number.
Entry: mm 7.0
